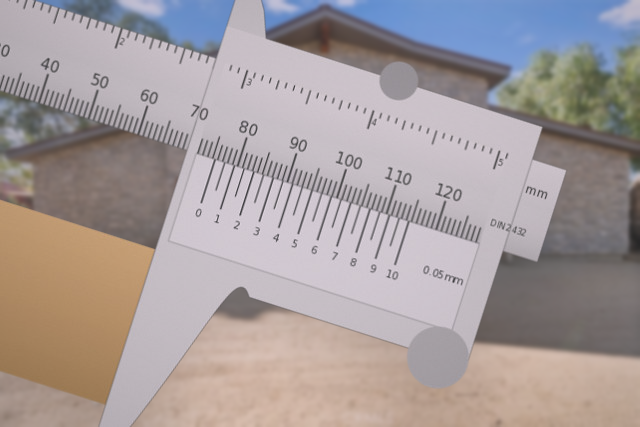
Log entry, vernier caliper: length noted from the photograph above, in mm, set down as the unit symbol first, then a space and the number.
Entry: mm 75.5
